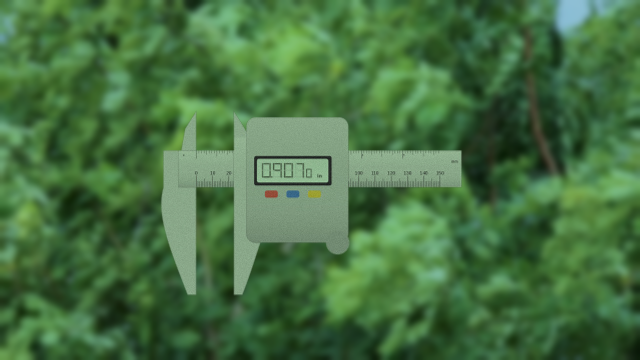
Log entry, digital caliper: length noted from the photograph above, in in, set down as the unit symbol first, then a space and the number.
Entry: in 0.9070
